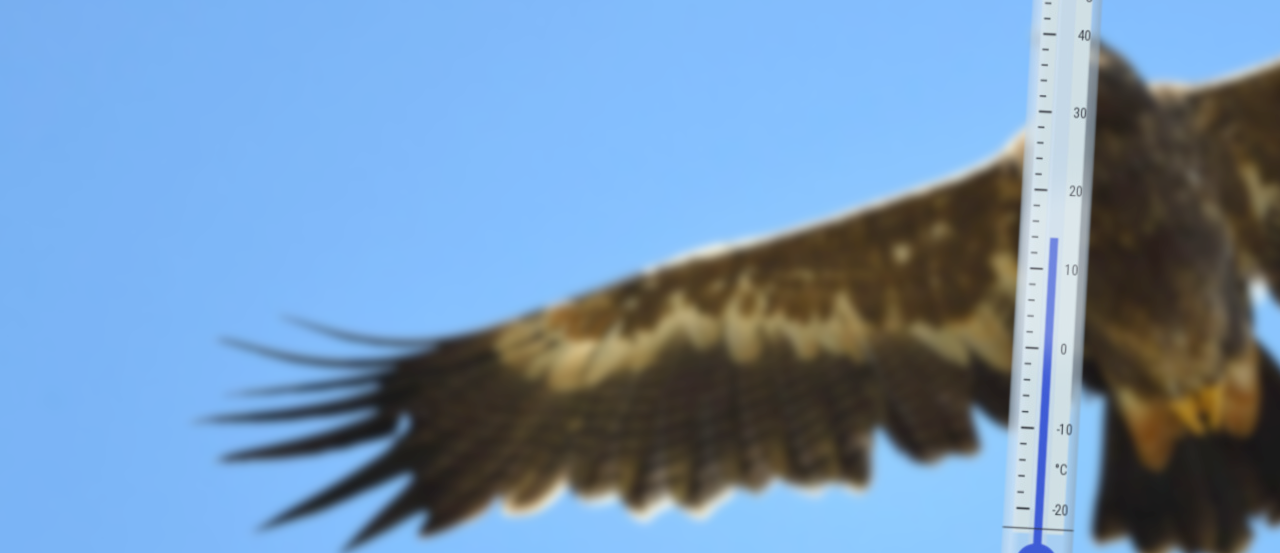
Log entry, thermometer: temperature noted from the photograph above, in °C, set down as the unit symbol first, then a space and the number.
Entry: °C 14
